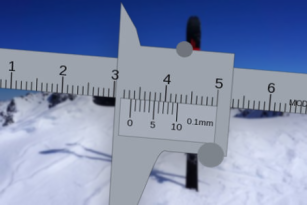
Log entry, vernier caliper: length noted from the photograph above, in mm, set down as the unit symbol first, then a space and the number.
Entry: mm 33.4
